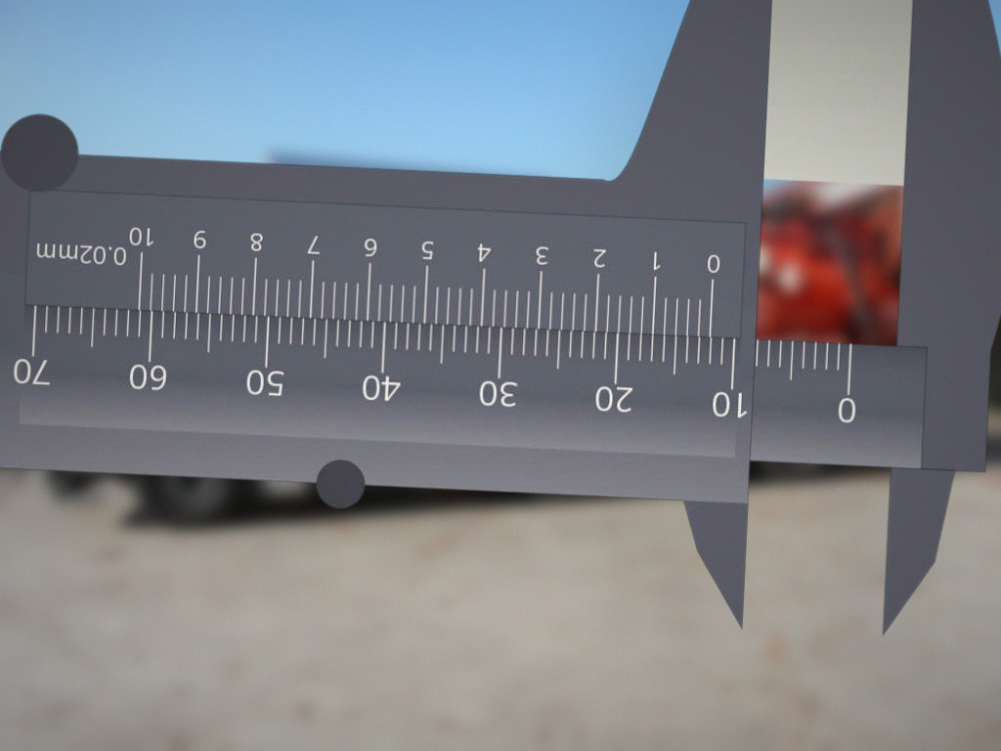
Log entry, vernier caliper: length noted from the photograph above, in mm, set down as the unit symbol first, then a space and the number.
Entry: mm 12.1
